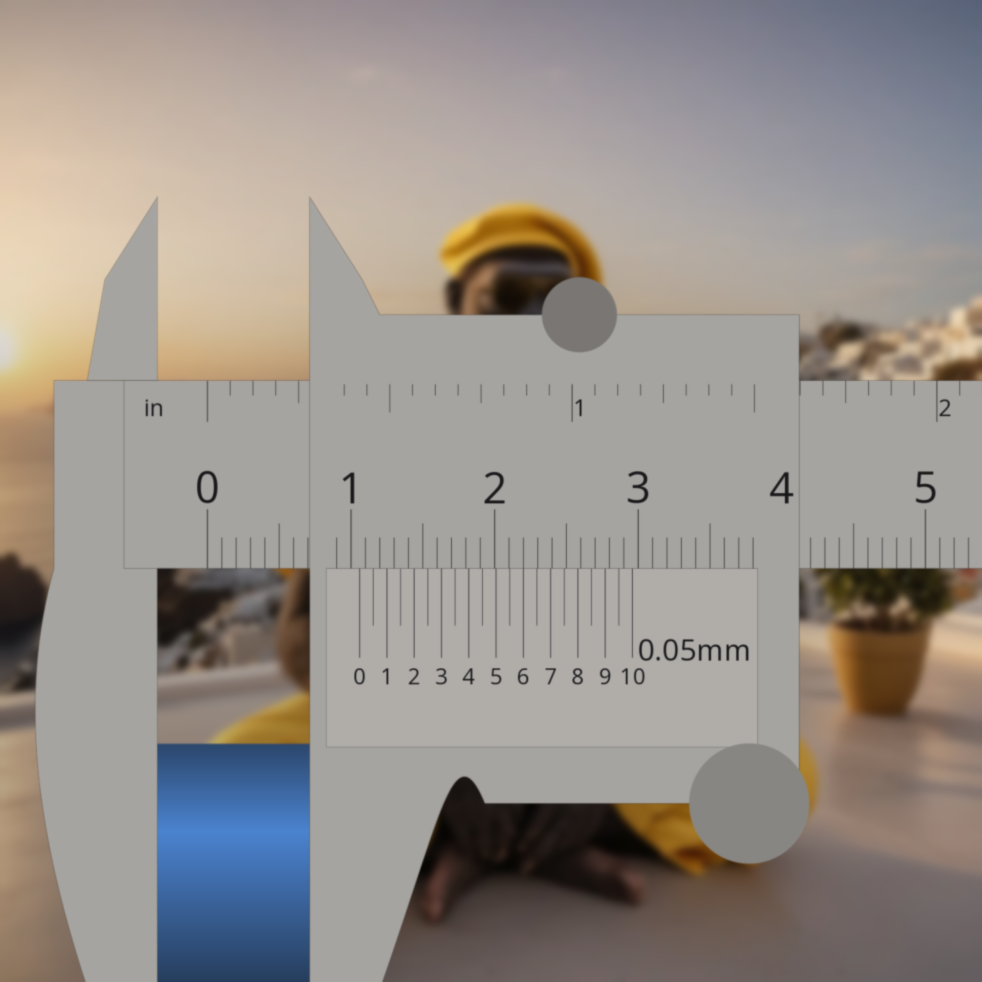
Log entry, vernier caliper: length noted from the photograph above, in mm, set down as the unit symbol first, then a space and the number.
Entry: mm 10.6
